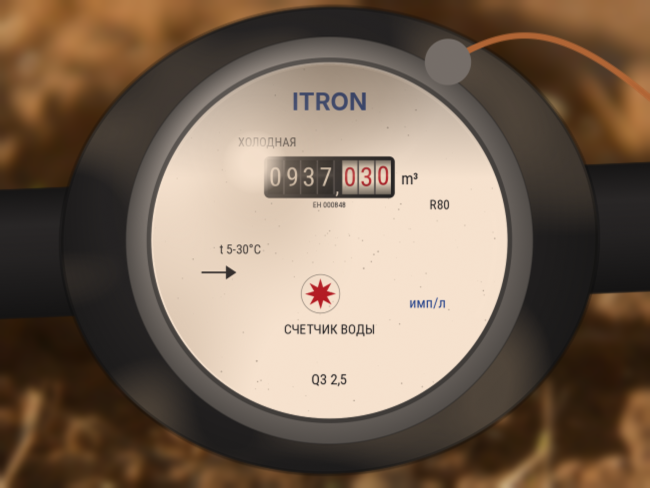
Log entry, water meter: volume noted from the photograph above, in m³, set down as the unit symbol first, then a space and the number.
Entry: m³ 937.030
